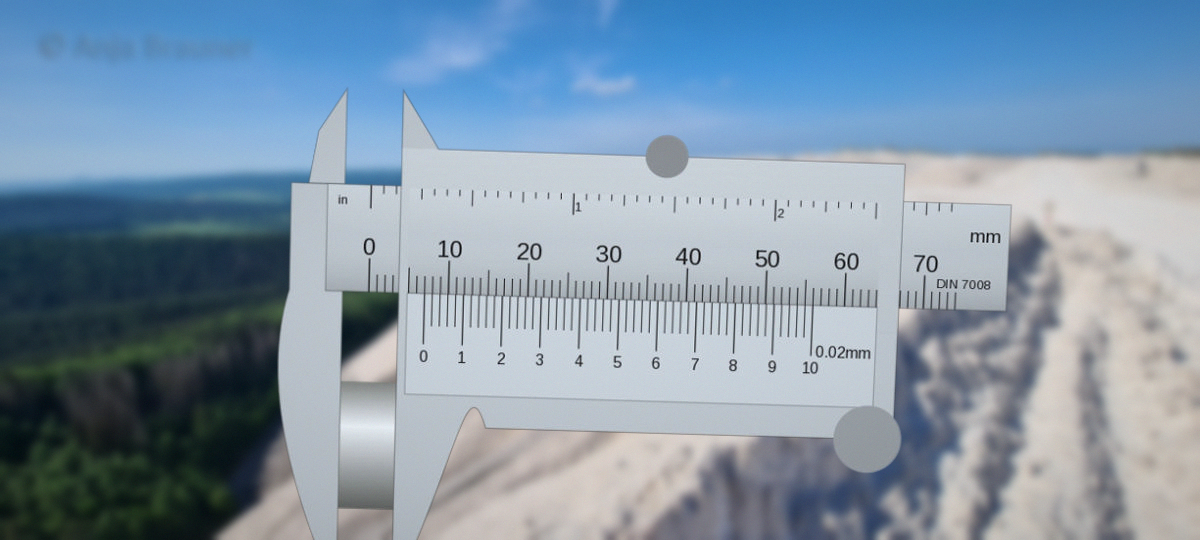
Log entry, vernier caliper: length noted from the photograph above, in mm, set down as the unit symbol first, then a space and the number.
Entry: mm 7.0
